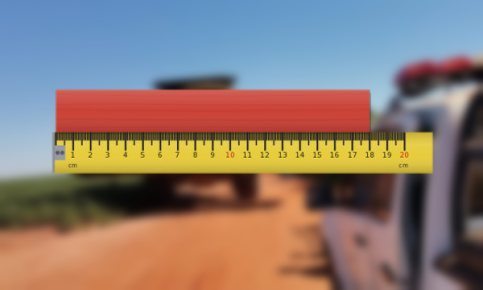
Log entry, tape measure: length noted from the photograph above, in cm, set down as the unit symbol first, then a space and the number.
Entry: cm 18
